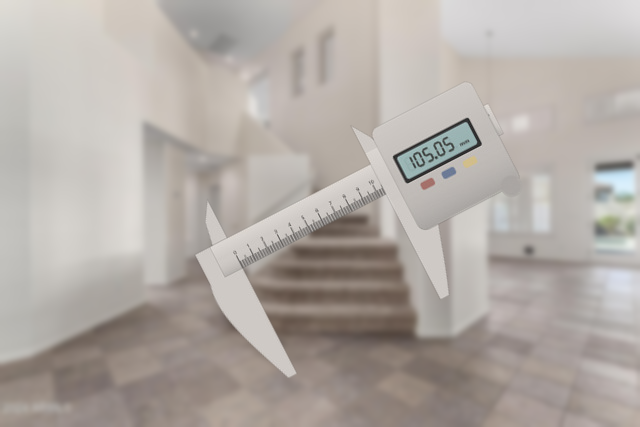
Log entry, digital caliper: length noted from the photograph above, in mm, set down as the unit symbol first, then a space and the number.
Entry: mm 105.05
